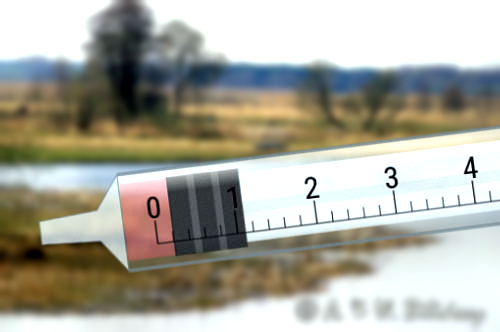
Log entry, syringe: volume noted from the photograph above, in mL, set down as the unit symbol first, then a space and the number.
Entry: mL 0.2
